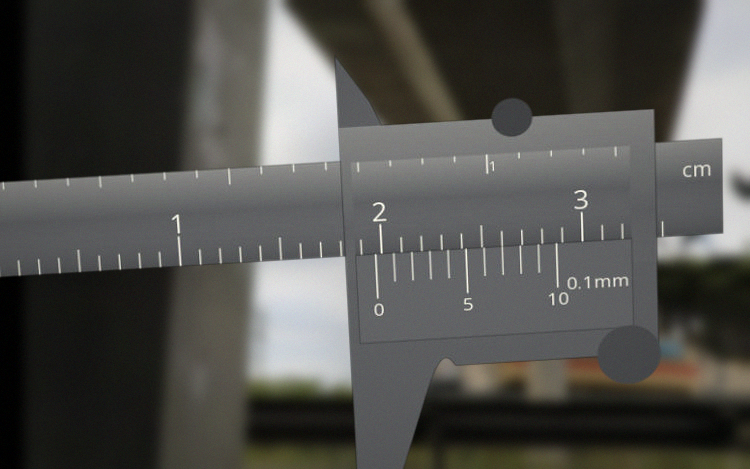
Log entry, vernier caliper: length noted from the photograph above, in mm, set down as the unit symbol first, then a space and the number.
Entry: mm 19.7
